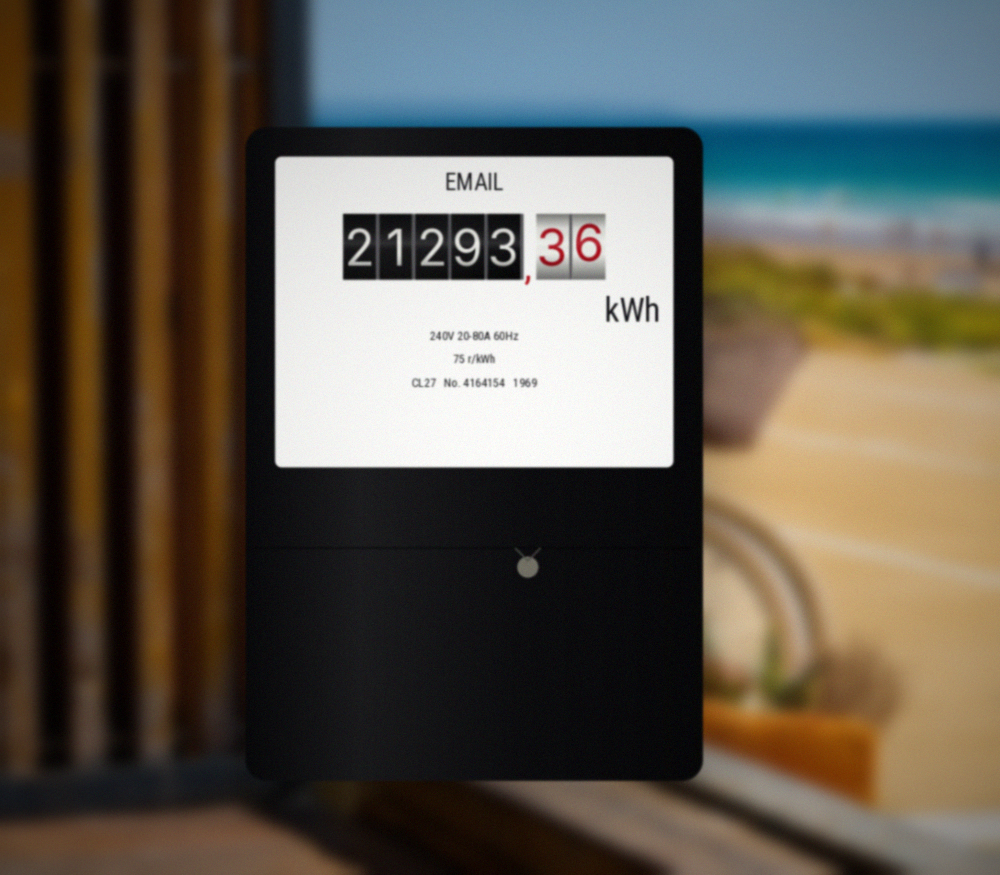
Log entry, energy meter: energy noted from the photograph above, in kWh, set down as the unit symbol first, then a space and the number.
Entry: kWh 21293.36
